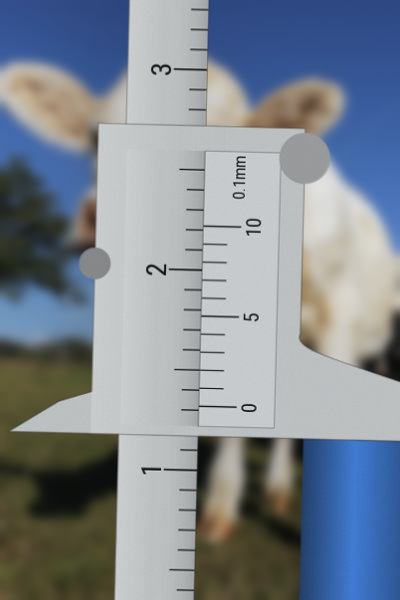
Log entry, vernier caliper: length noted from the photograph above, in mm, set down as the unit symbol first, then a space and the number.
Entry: mm 13.2
